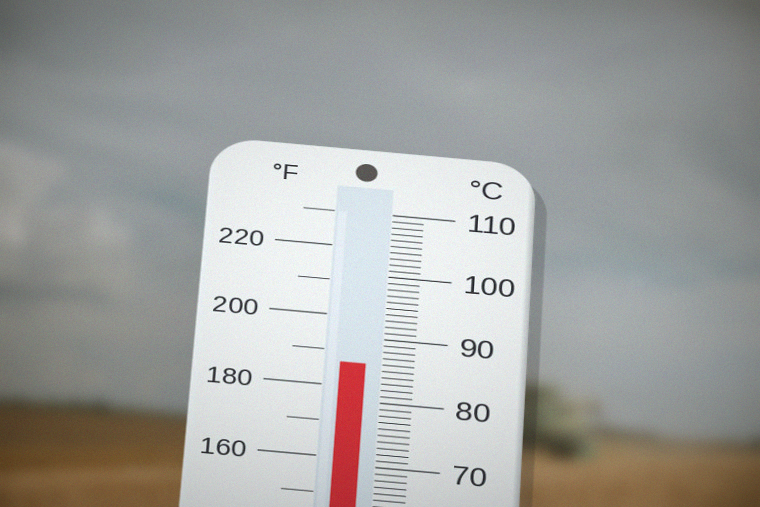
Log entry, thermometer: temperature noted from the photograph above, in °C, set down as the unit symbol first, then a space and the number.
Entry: °C 86
